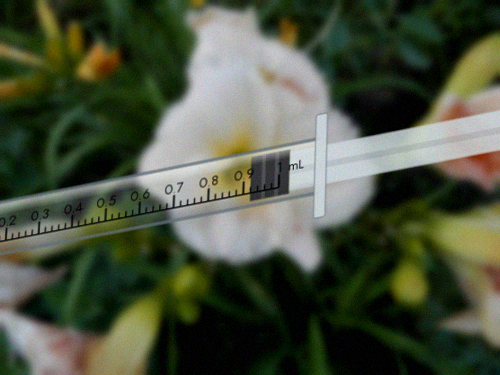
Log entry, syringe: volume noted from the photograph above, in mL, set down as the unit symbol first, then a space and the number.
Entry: mL 0.92
